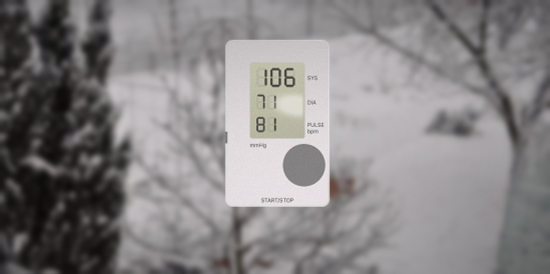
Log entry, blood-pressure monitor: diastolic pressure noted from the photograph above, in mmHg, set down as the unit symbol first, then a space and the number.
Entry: mmHg 71
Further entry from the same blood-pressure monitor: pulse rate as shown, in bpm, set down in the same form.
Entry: bpm 81
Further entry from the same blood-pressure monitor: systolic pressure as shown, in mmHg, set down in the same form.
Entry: mmHg 106
